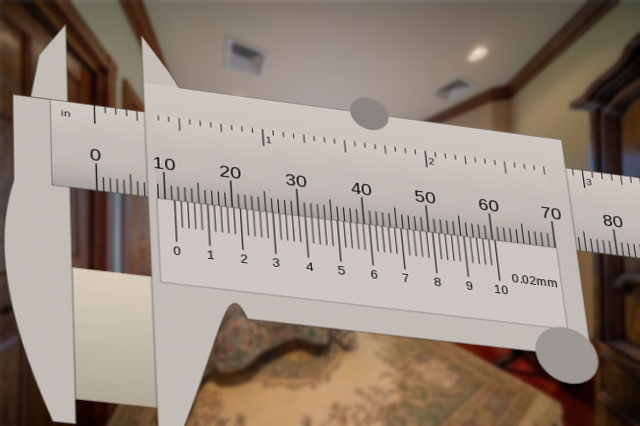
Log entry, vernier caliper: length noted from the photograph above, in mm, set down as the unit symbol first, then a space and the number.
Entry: mm 11.4
